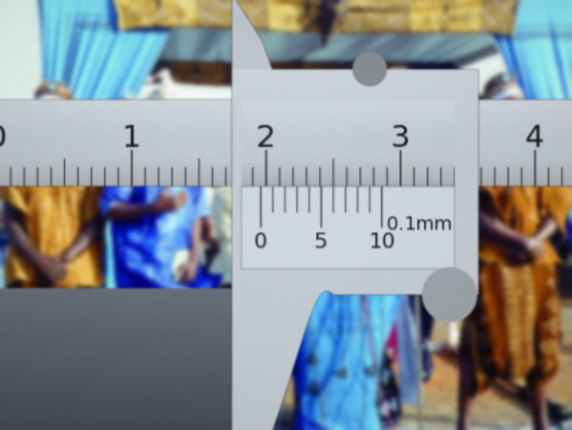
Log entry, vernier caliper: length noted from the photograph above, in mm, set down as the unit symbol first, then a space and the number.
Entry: mm 19.6
